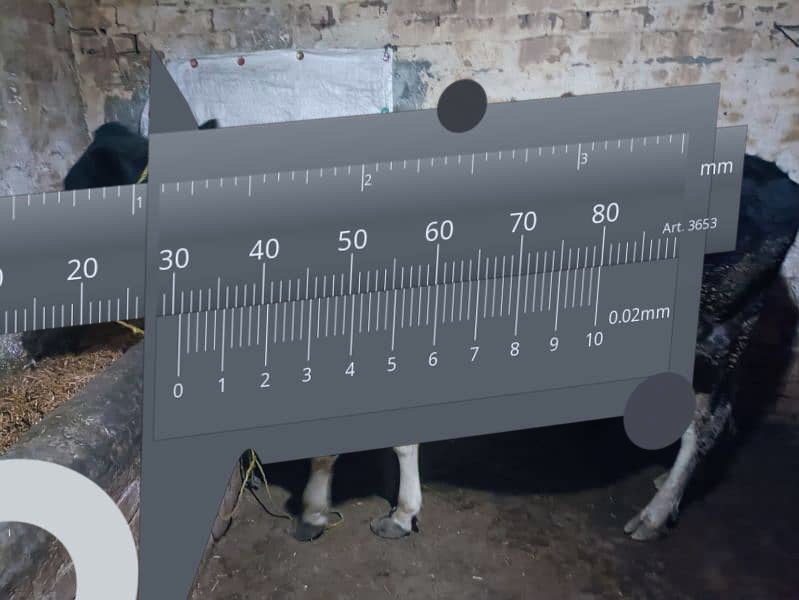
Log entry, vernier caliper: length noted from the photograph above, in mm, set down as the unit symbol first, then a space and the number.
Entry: mm 30.8
